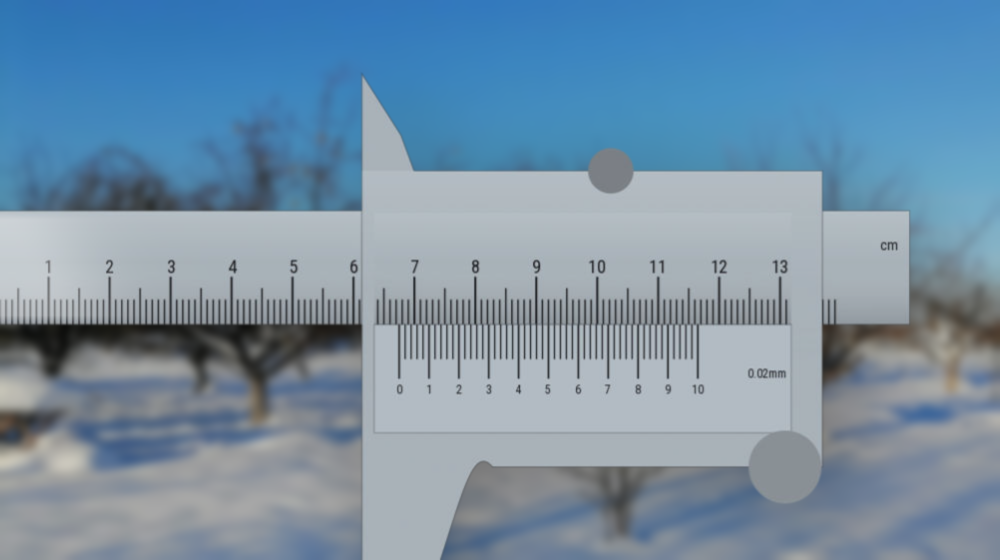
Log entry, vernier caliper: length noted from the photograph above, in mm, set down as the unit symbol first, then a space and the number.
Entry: mm 67.5
